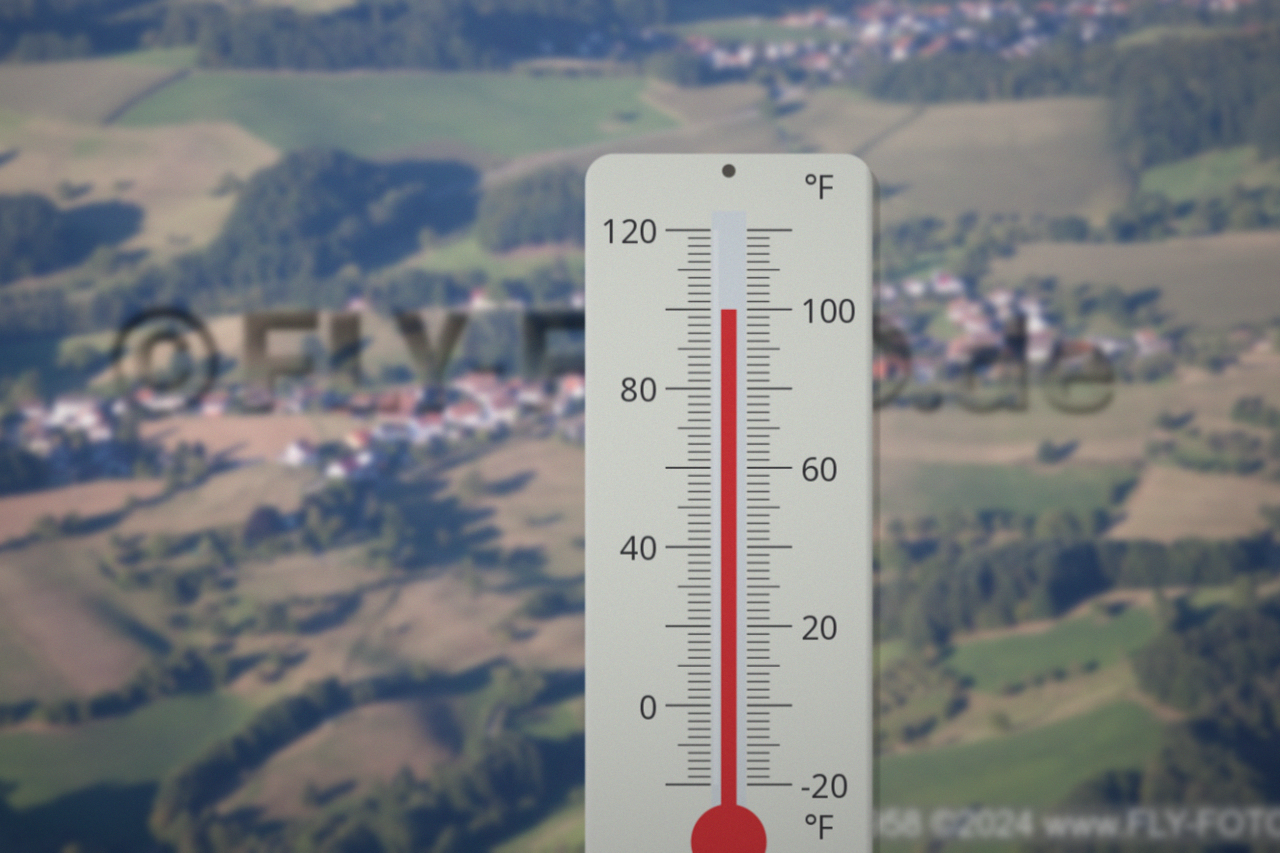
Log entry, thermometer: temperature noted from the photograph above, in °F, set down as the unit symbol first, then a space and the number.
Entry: °F 100
